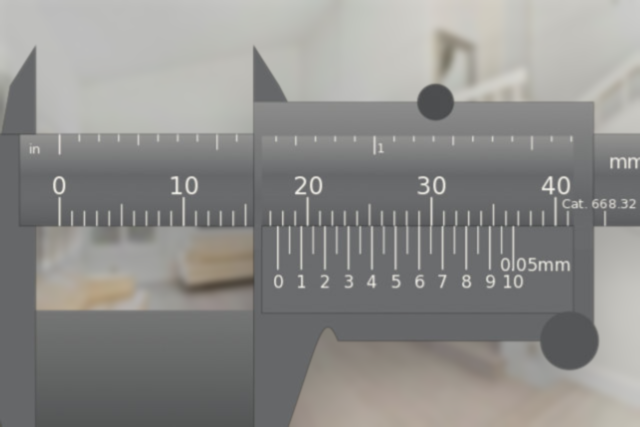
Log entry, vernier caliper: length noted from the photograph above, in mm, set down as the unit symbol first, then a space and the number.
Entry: mm 17.6
